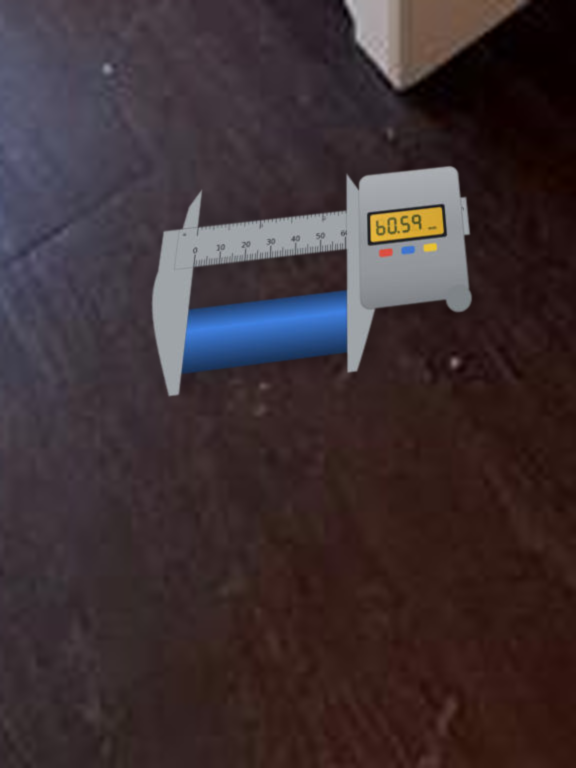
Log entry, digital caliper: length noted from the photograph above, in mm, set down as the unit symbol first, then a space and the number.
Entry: mm 60.59
